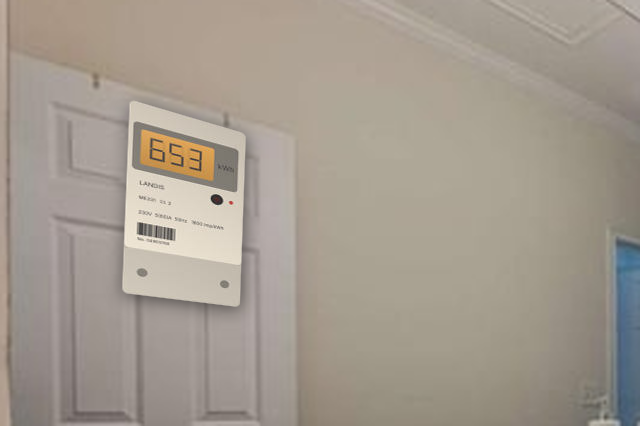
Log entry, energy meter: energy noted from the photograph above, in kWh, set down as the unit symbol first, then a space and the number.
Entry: kWh 653
